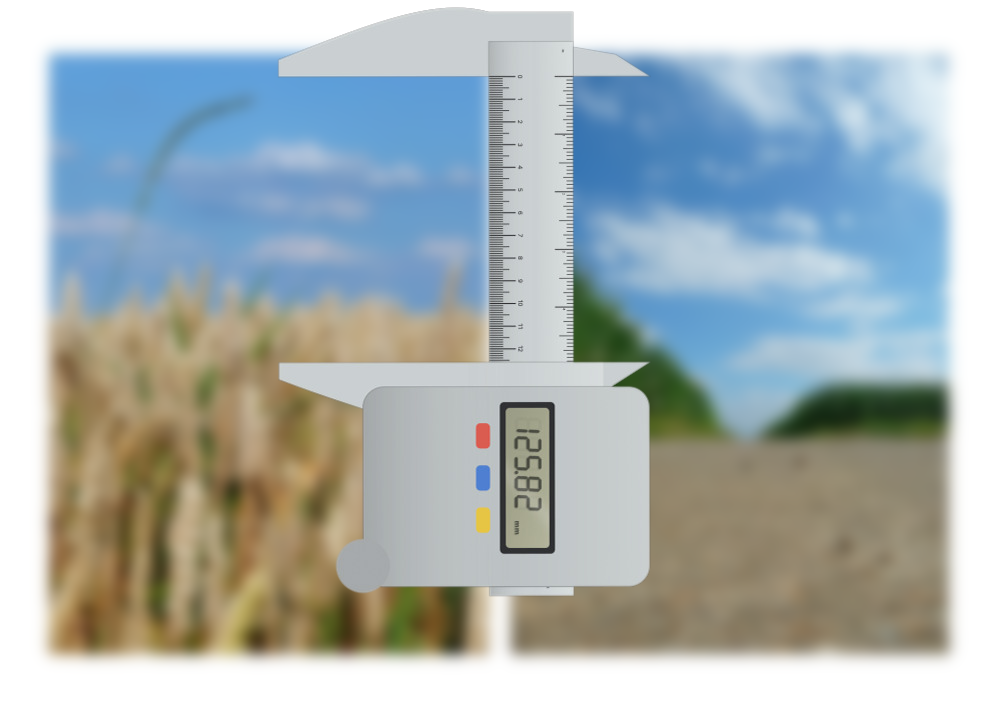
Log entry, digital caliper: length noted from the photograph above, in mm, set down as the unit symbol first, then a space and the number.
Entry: mm 125.82
